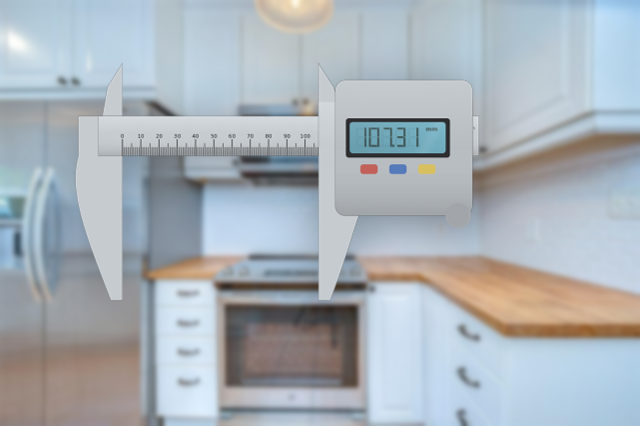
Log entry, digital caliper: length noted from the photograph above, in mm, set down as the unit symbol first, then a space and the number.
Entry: mm 107.31
